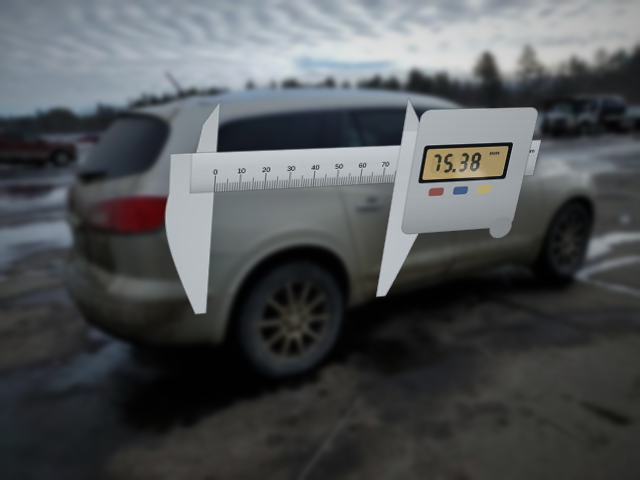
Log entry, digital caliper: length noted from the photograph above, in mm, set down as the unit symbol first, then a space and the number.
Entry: mm 75.38
